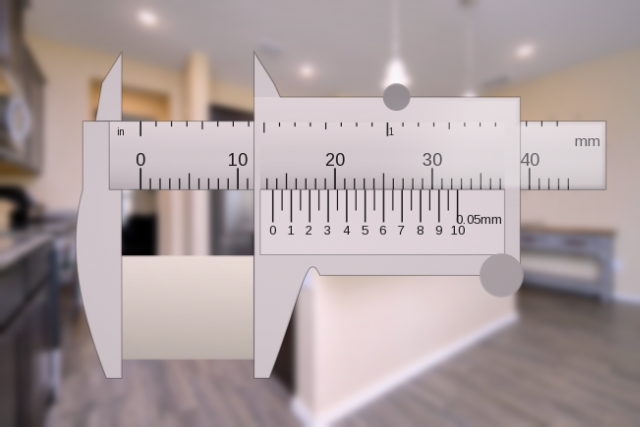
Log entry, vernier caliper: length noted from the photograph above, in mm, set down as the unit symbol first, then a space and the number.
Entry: mm 13.6
